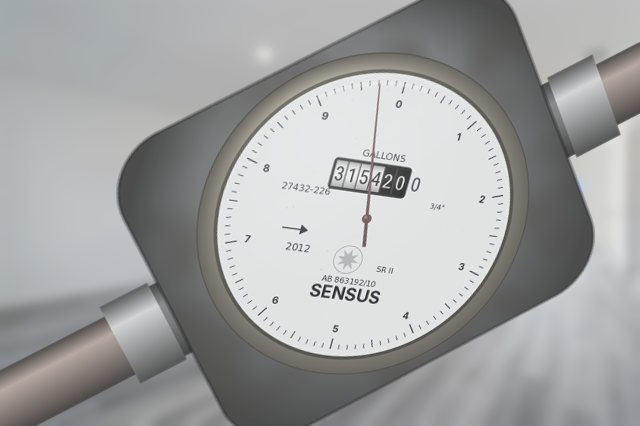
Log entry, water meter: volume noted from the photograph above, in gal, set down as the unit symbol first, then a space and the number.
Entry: gal 3154199.7
